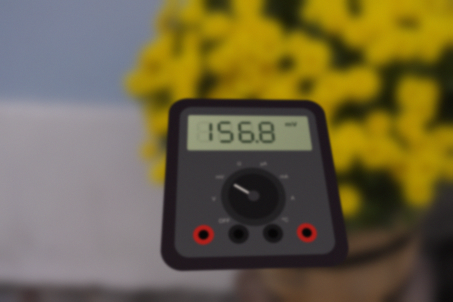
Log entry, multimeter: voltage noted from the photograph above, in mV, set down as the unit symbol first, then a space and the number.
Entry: mV 156.8
